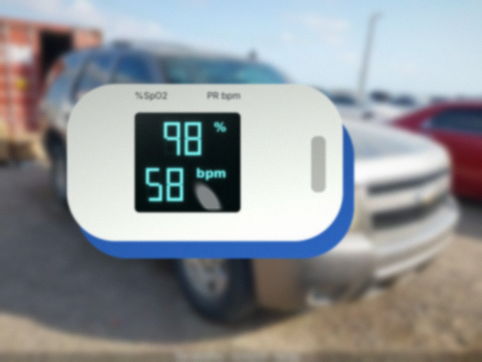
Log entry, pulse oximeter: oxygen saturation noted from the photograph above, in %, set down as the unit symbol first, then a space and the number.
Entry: % 98
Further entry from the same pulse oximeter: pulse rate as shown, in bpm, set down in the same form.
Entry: bpm 58
